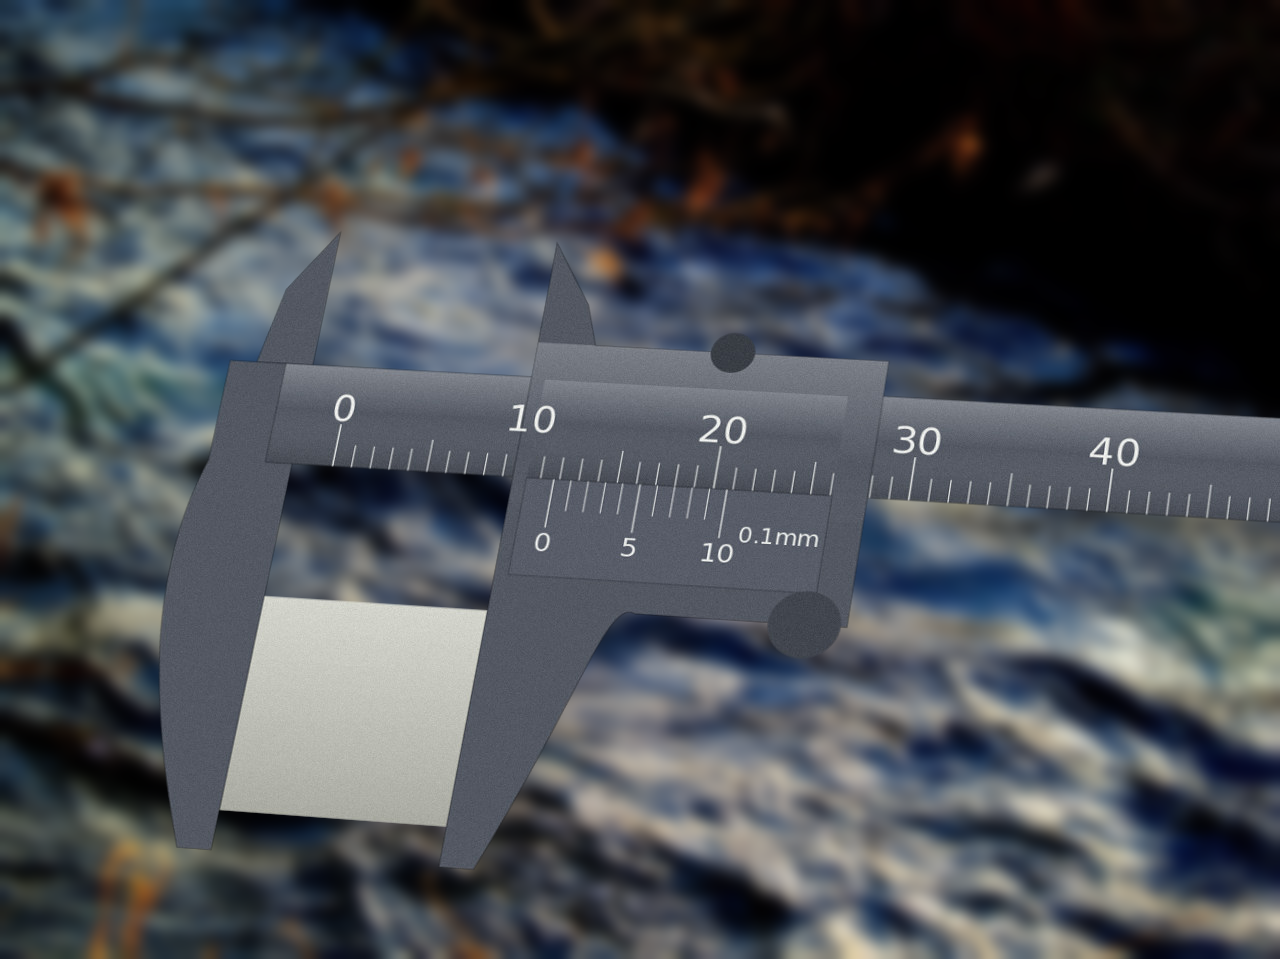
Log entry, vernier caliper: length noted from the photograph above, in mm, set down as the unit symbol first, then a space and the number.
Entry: mm 11.7
